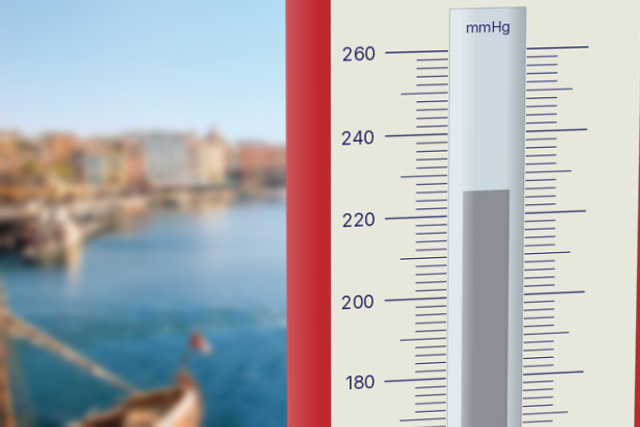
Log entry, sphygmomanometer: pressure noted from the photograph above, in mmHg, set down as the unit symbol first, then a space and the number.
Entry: mmHg 226
